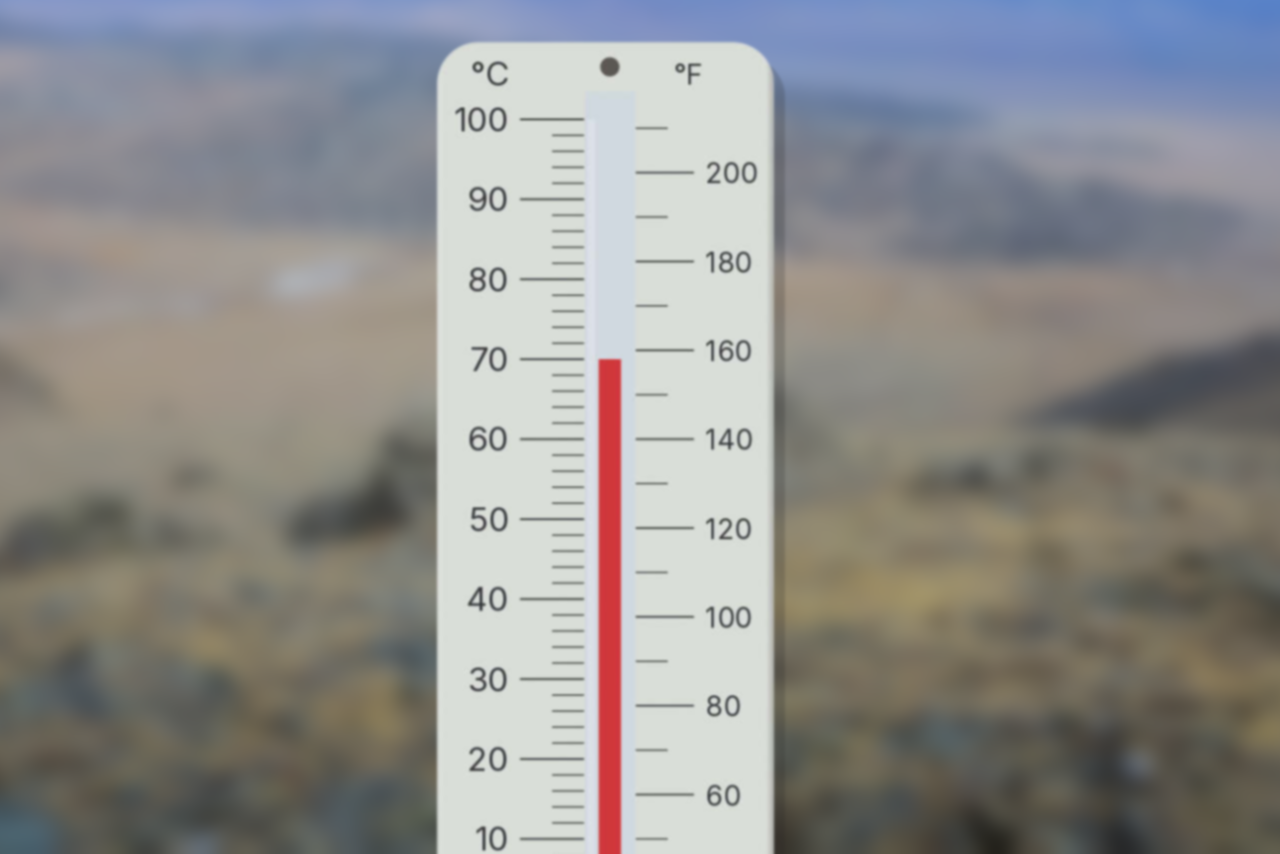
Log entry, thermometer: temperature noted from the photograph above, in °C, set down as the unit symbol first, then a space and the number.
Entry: °C 70
